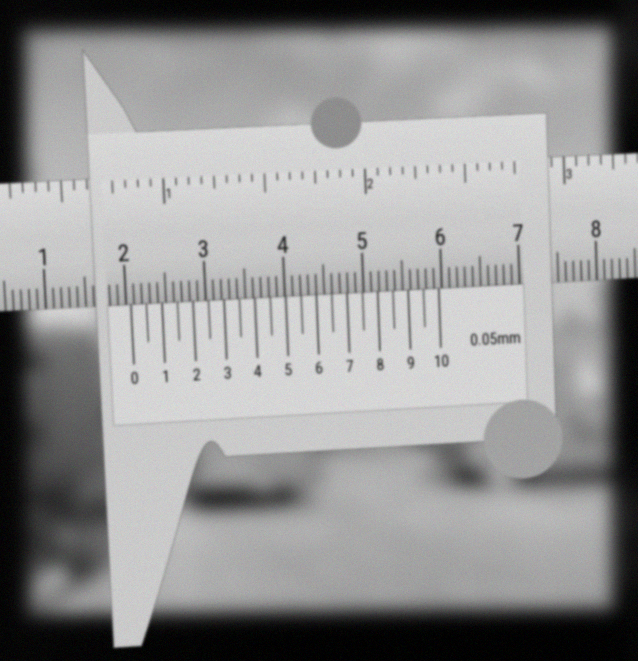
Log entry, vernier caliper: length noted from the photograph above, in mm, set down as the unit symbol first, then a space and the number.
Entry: mm 20.6
